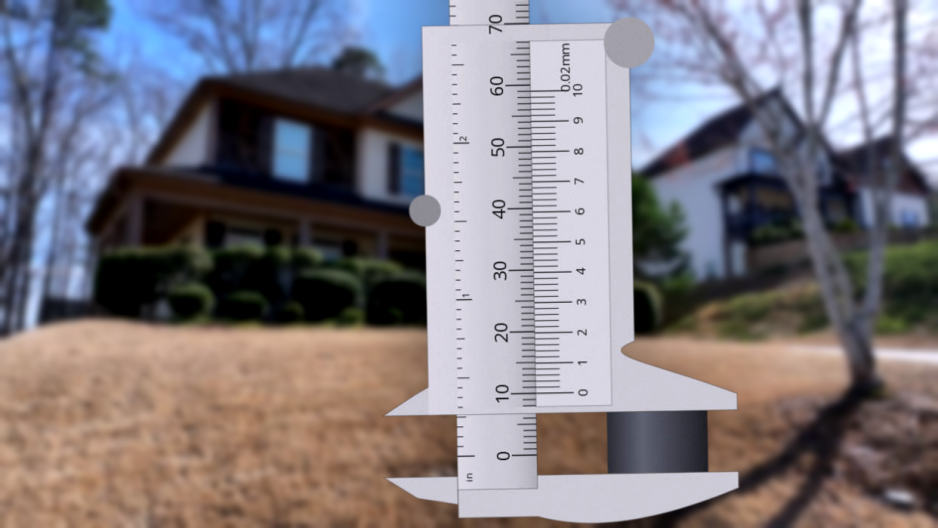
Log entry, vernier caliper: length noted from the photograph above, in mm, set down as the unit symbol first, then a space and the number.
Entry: mm 10.0
